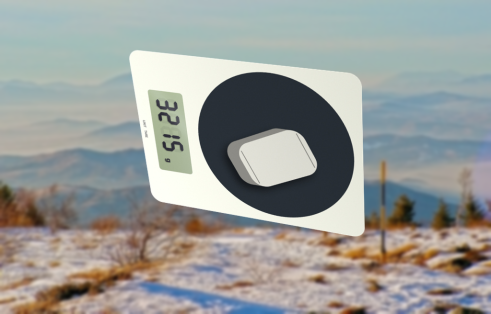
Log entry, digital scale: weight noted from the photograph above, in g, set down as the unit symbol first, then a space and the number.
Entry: g 3215
